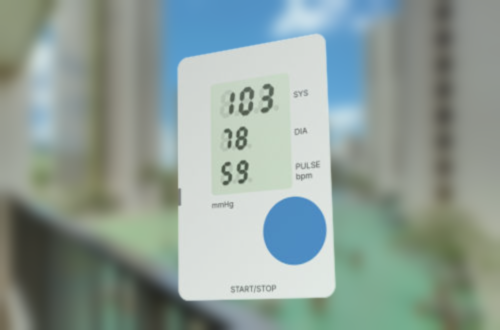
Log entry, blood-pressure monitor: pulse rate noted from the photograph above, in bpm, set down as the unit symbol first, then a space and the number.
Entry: bpm 59
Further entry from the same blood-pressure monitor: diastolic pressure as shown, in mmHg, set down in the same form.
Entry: mmHg 78
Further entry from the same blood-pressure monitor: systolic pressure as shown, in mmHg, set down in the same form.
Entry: mmHg 103
